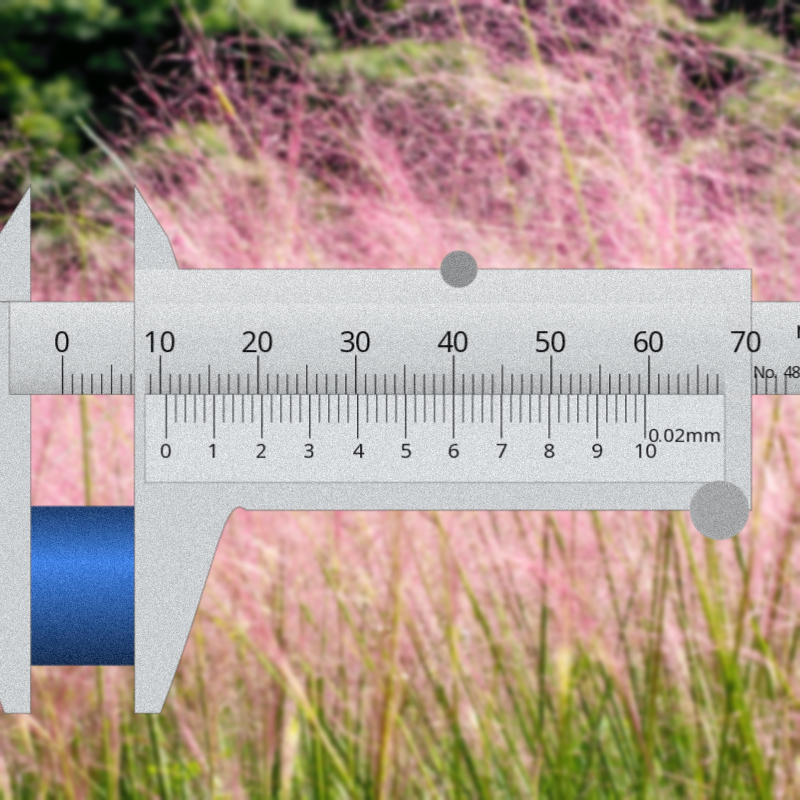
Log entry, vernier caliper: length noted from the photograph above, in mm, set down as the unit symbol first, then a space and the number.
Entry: mm 10.6
